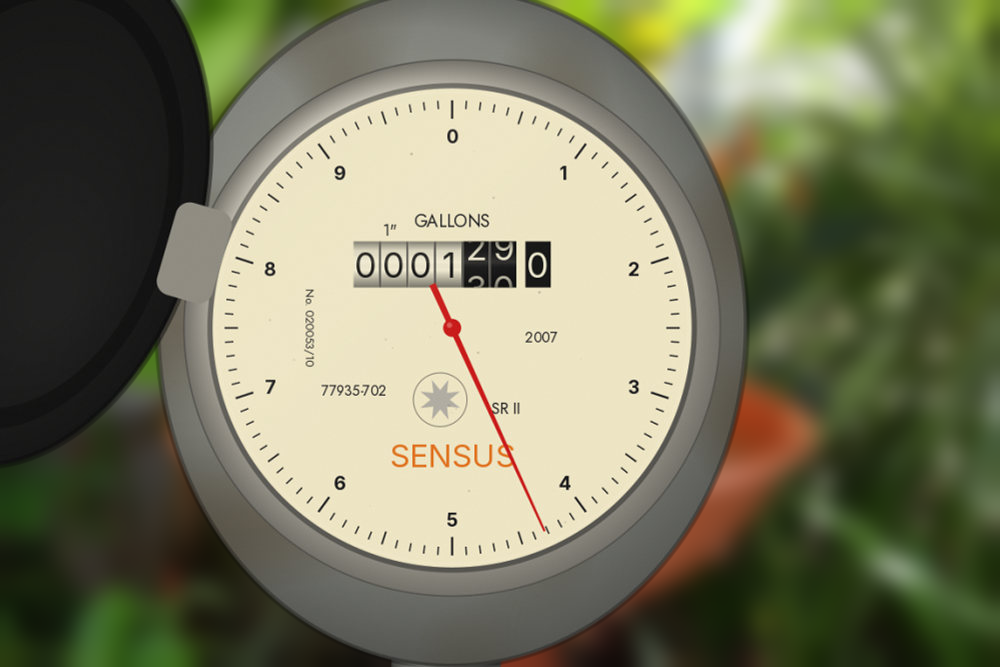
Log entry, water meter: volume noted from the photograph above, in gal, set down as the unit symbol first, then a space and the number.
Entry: gal 1294.3
